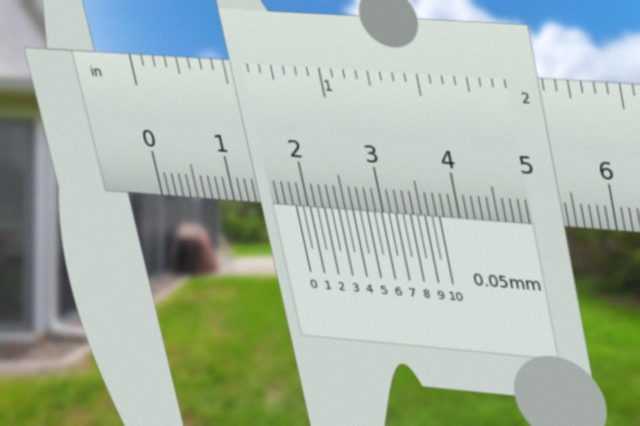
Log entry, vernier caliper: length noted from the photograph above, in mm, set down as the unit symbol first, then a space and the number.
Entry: mm 18.4
